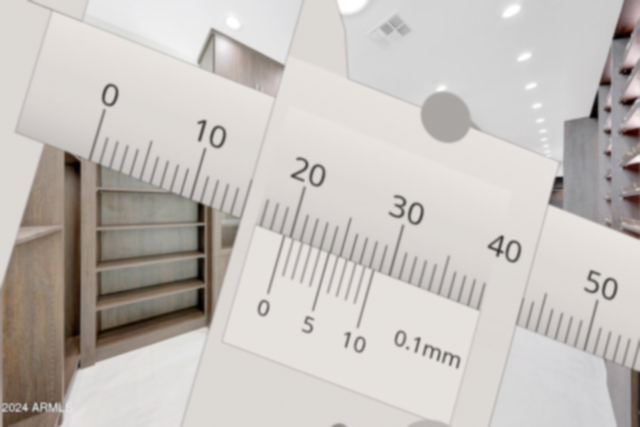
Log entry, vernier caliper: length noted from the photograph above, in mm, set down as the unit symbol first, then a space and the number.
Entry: mm 19.4
